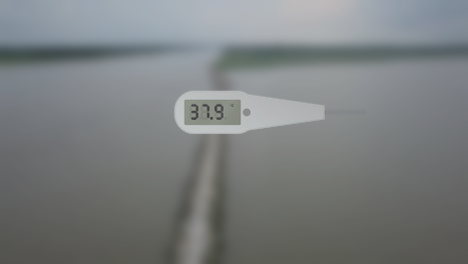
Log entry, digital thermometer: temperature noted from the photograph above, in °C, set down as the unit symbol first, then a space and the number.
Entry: °C 37.9
